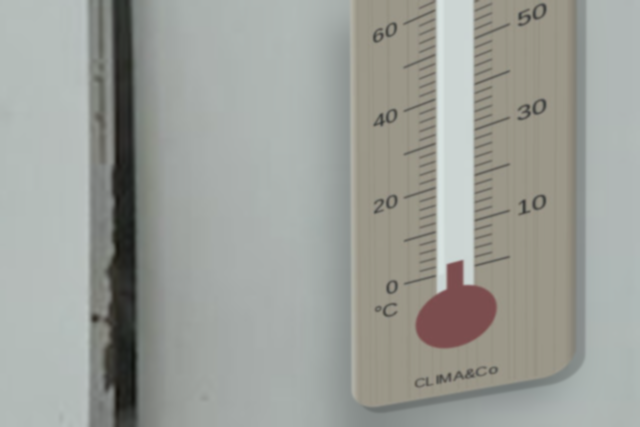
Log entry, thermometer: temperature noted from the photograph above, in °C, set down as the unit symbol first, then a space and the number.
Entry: °C 2
